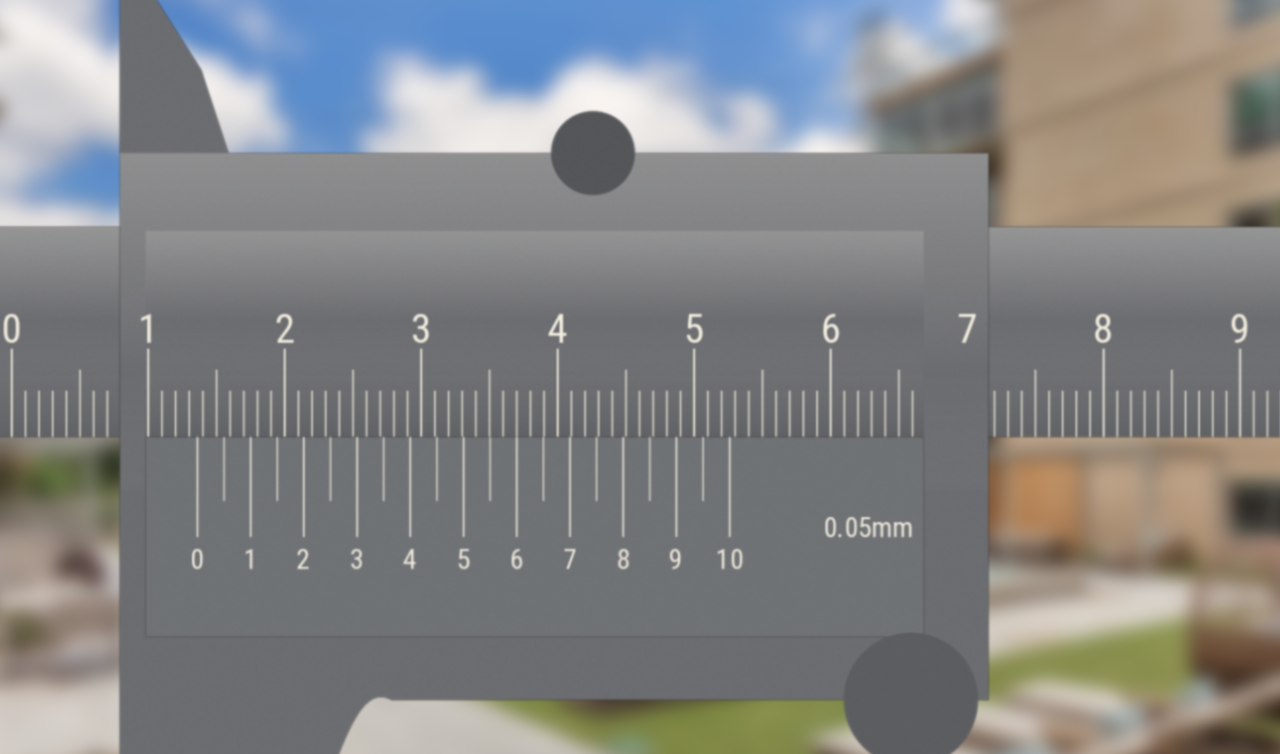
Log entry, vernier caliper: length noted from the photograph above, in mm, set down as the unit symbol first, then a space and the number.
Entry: mm 13.6
